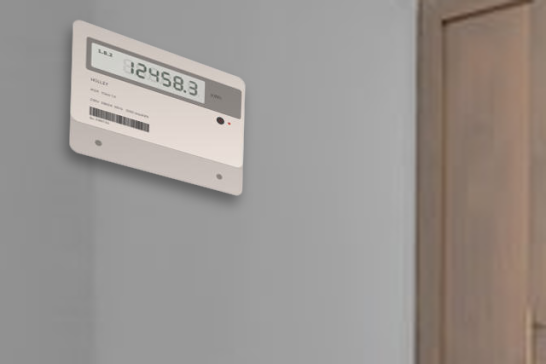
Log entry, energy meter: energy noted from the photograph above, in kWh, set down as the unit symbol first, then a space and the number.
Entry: kWh 12458.3
